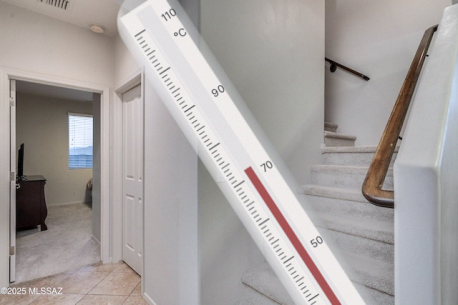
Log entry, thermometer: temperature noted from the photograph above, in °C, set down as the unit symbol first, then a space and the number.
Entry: °C 72
